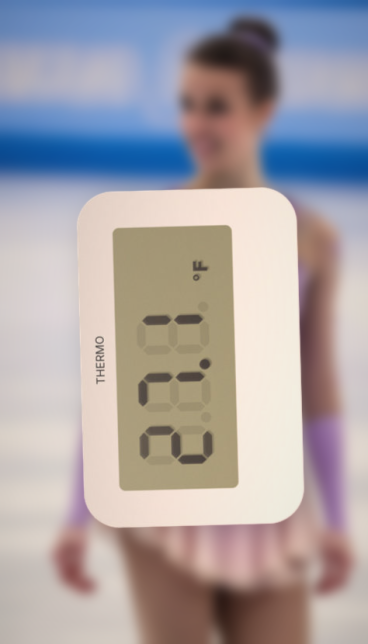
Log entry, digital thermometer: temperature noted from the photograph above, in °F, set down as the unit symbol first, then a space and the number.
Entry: °F 27.1
